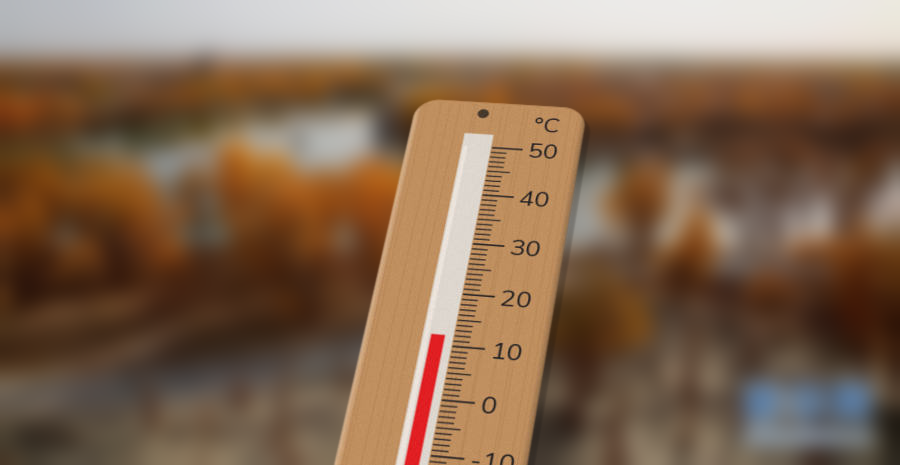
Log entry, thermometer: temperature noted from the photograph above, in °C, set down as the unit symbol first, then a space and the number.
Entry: °C 12
